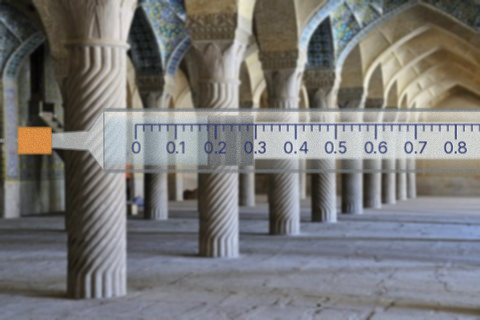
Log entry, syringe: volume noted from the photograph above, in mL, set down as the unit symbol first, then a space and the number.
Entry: mL 0.18
